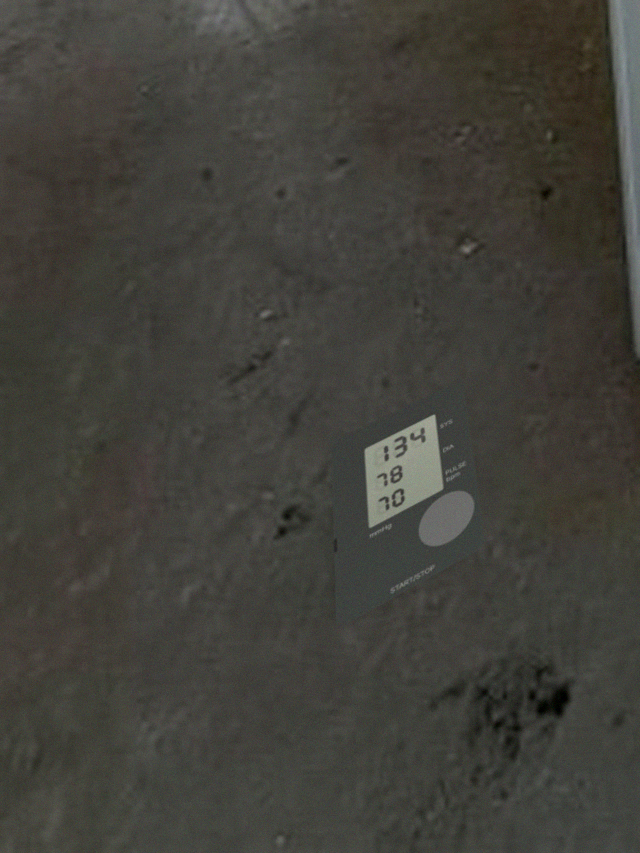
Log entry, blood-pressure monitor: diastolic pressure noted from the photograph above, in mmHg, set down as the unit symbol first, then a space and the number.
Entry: mmHg 78
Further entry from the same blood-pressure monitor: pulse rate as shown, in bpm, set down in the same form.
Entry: bpm 70
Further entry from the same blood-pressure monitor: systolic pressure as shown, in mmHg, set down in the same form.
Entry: mmHg 134
